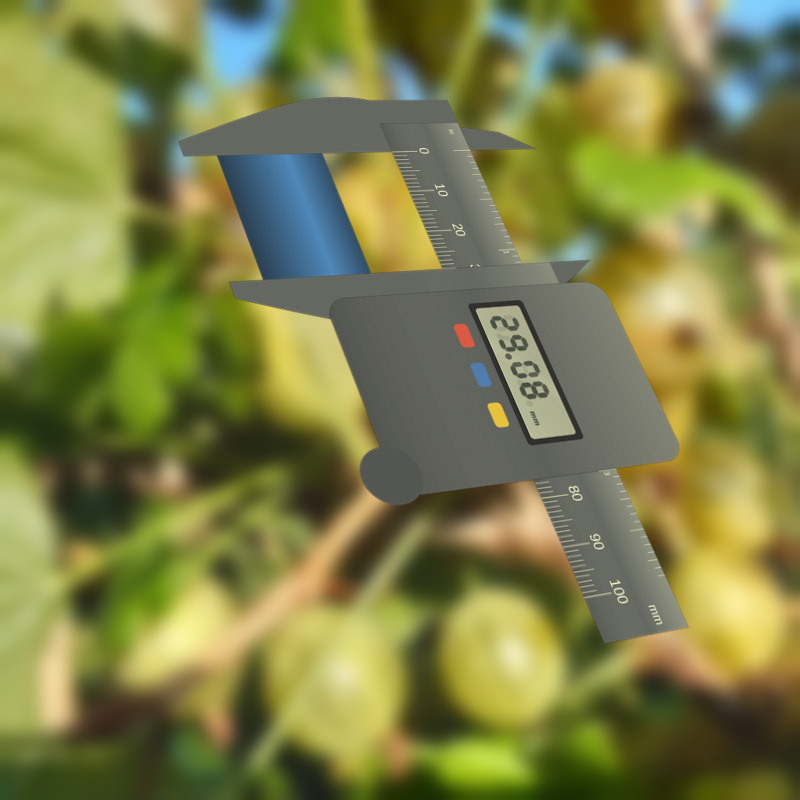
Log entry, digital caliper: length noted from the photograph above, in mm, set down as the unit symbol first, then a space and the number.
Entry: mm 29.08
